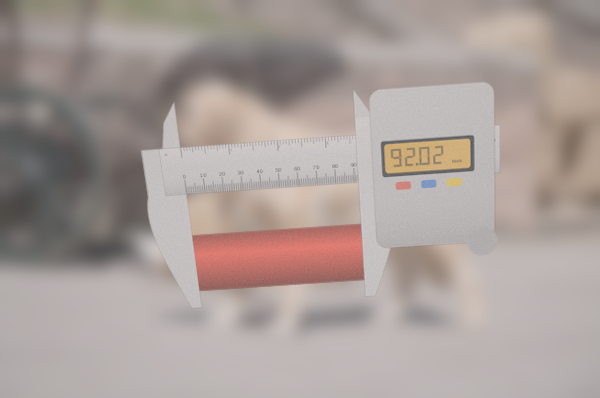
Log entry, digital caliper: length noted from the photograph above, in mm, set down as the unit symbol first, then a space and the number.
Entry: mm 92.02
